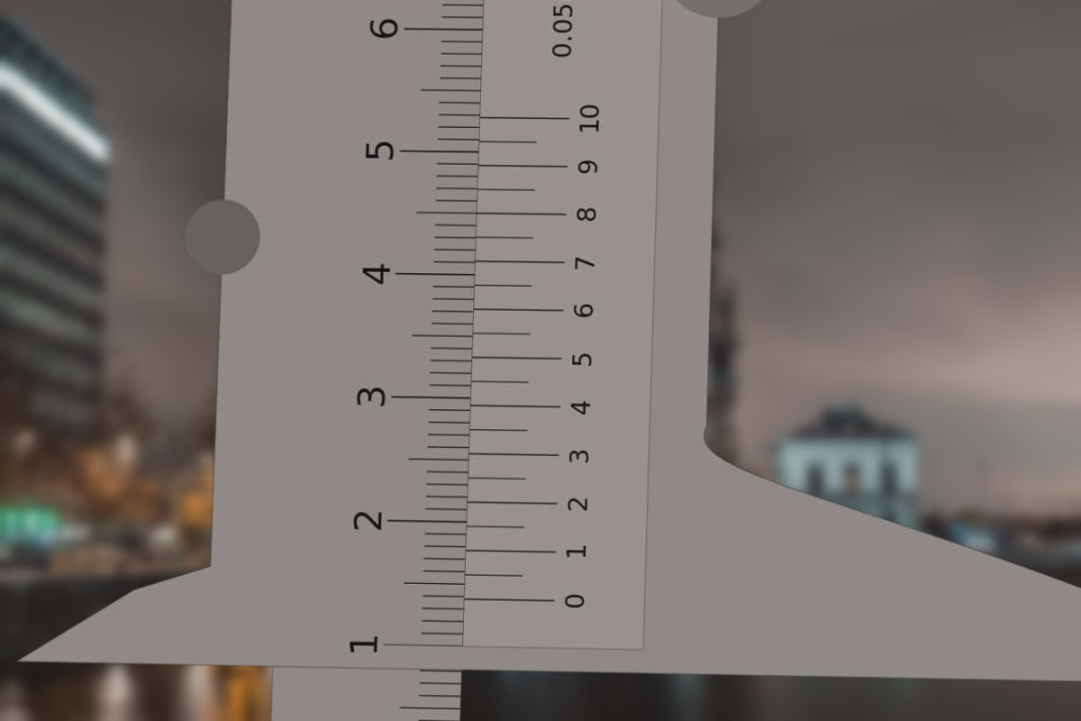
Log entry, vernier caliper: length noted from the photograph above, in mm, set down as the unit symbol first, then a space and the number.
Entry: mm 13.8
